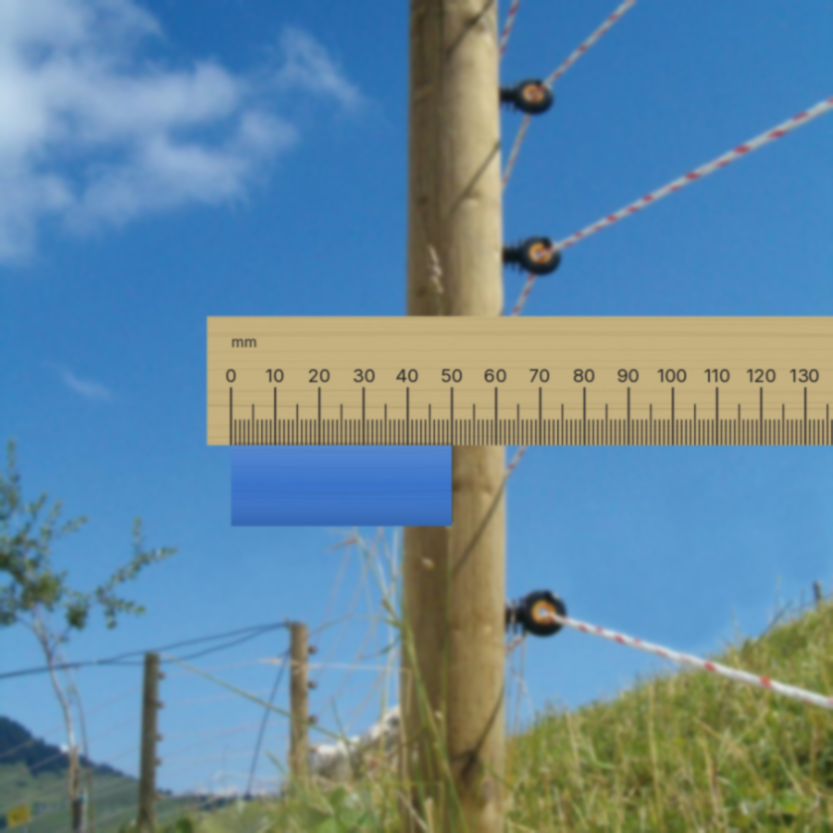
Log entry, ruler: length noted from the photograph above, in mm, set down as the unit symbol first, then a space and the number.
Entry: mm 50
